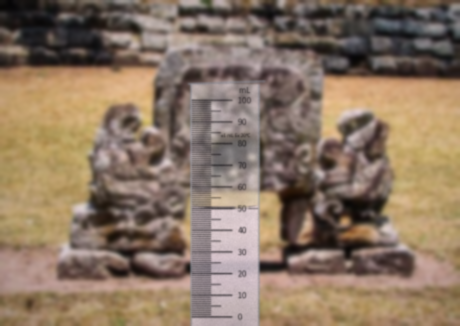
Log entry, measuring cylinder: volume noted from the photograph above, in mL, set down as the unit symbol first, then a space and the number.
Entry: mL 50
